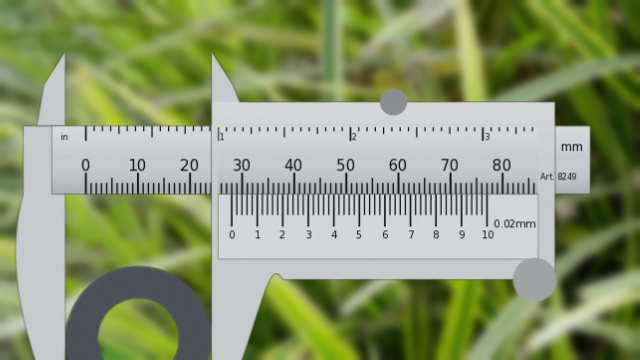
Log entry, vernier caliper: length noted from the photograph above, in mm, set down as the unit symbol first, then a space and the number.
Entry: mm 28.0
